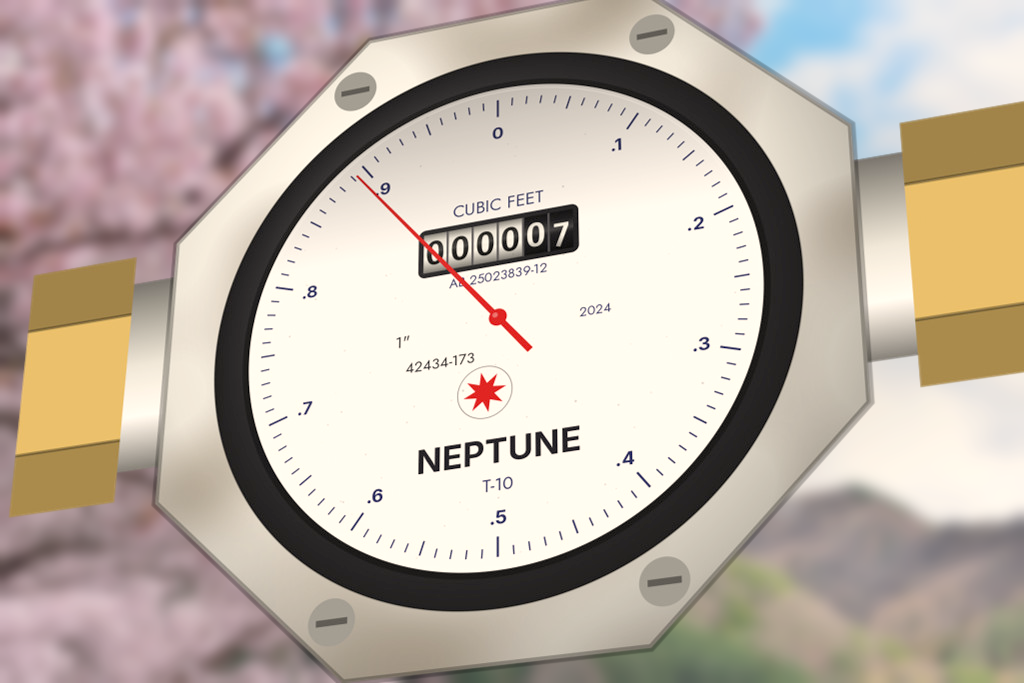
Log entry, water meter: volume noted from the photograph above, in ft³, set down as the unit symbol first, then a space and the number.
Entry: ft³ 6.89
